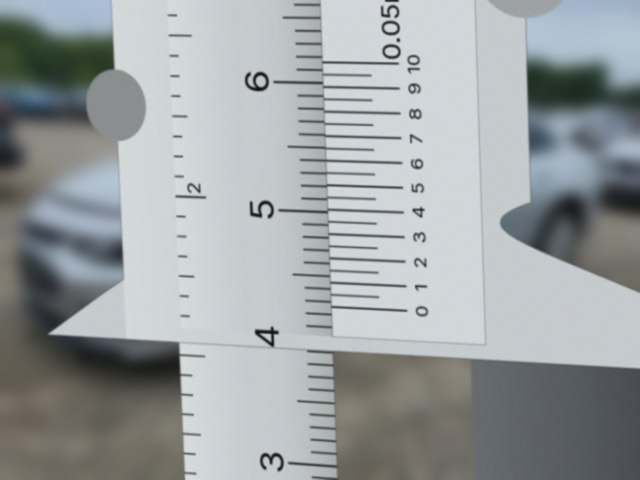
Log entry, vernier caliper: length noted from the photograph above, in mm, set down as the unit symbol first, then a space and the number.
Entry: mm 42.6
